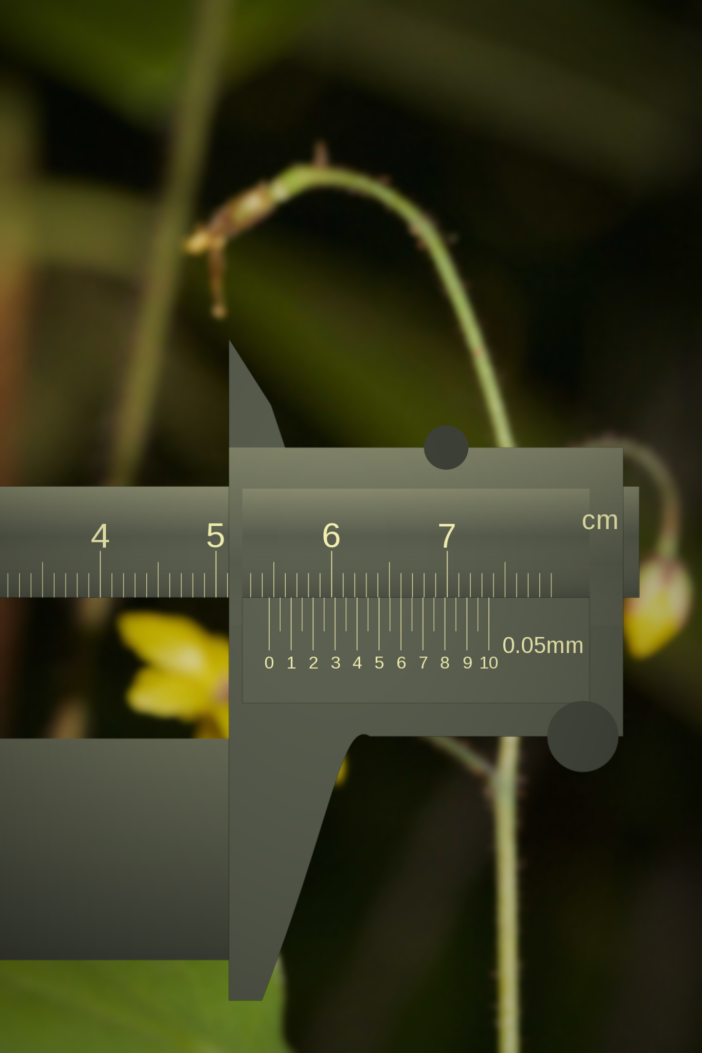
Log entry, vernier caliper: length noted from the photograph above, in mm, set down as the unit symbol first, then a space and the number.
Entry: mm 54.6
